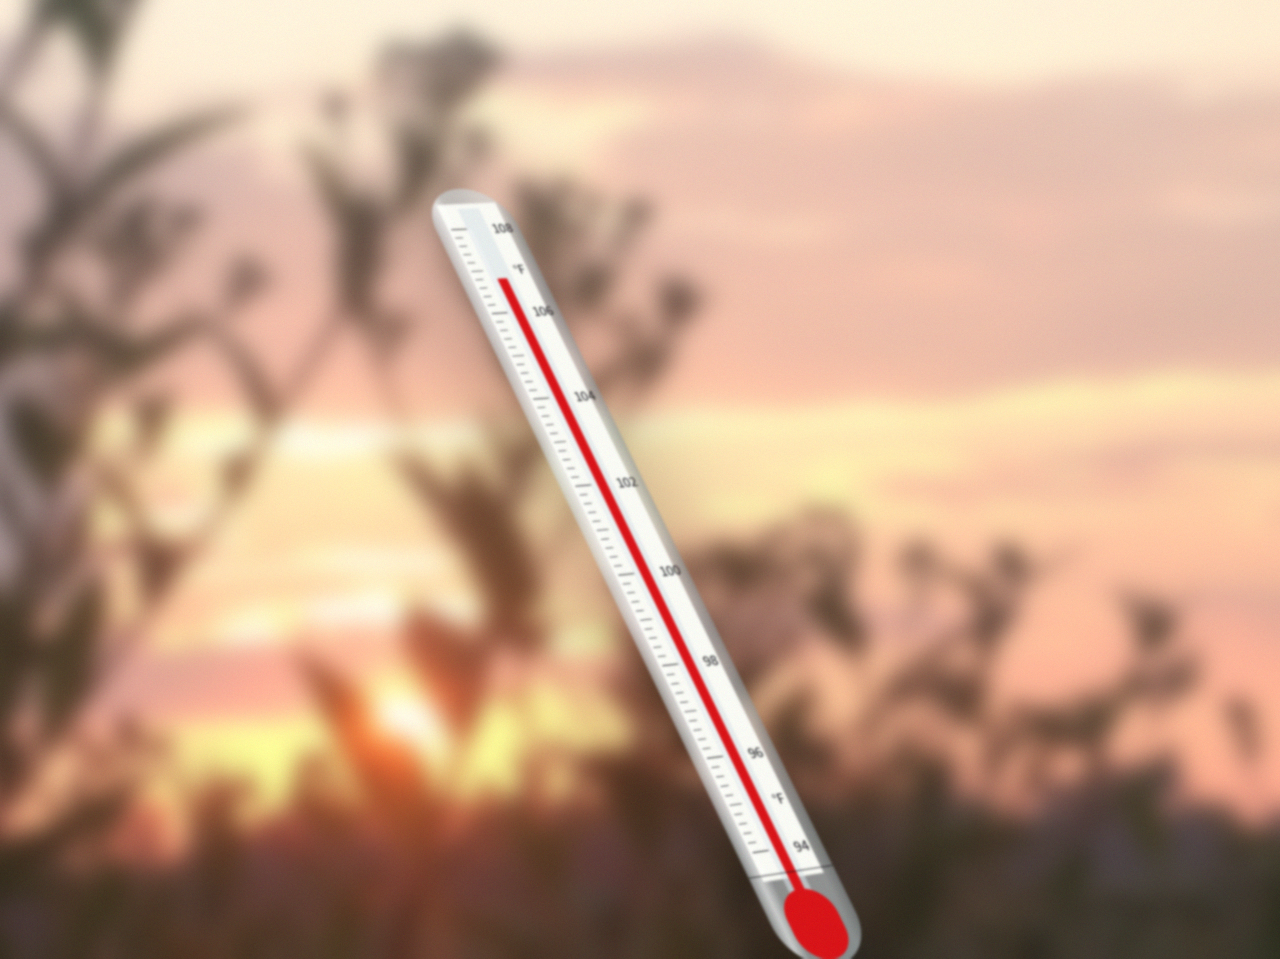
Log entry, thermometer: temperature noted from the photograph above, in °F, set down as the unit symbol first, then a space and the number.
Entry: °F 106.8
